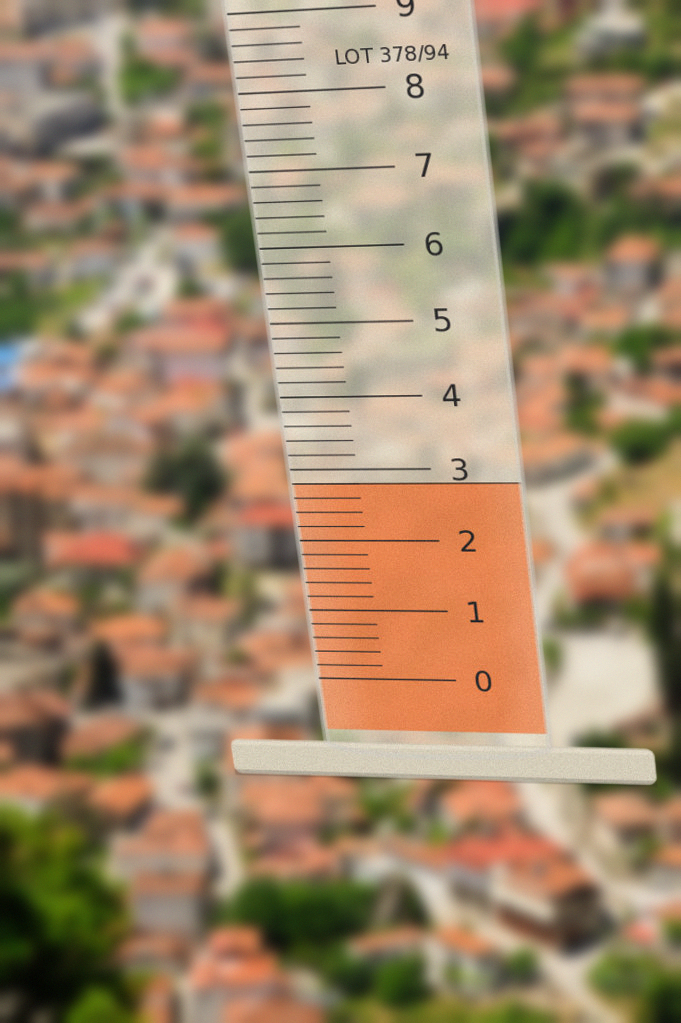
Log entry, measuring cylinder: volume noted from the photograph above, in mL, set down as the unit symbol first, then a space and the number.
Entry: mL 2.8
